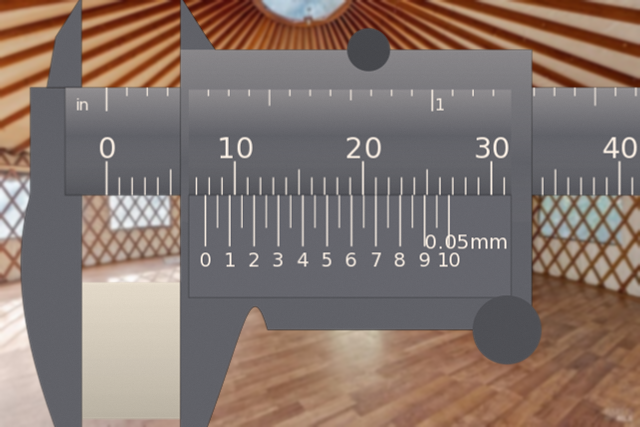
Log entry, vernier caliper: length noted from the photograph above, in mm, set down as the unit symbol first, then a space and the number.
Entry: mm 7.7
